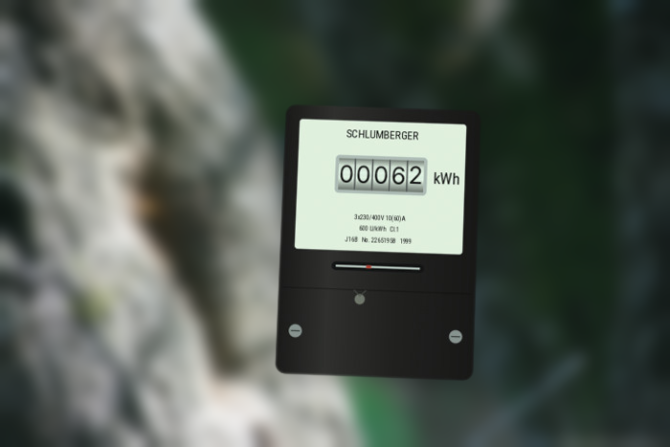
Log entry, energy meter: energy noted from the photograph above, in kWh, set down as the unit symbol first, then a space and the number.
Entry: kWh 62
